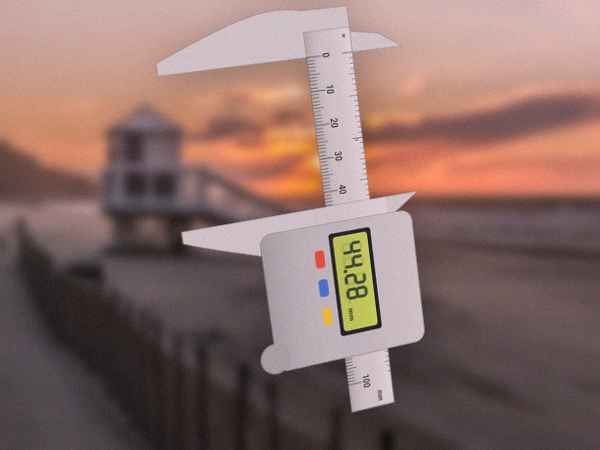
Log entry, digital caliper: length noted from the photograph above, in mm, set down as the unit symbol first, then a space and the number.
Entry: mm 44.28
